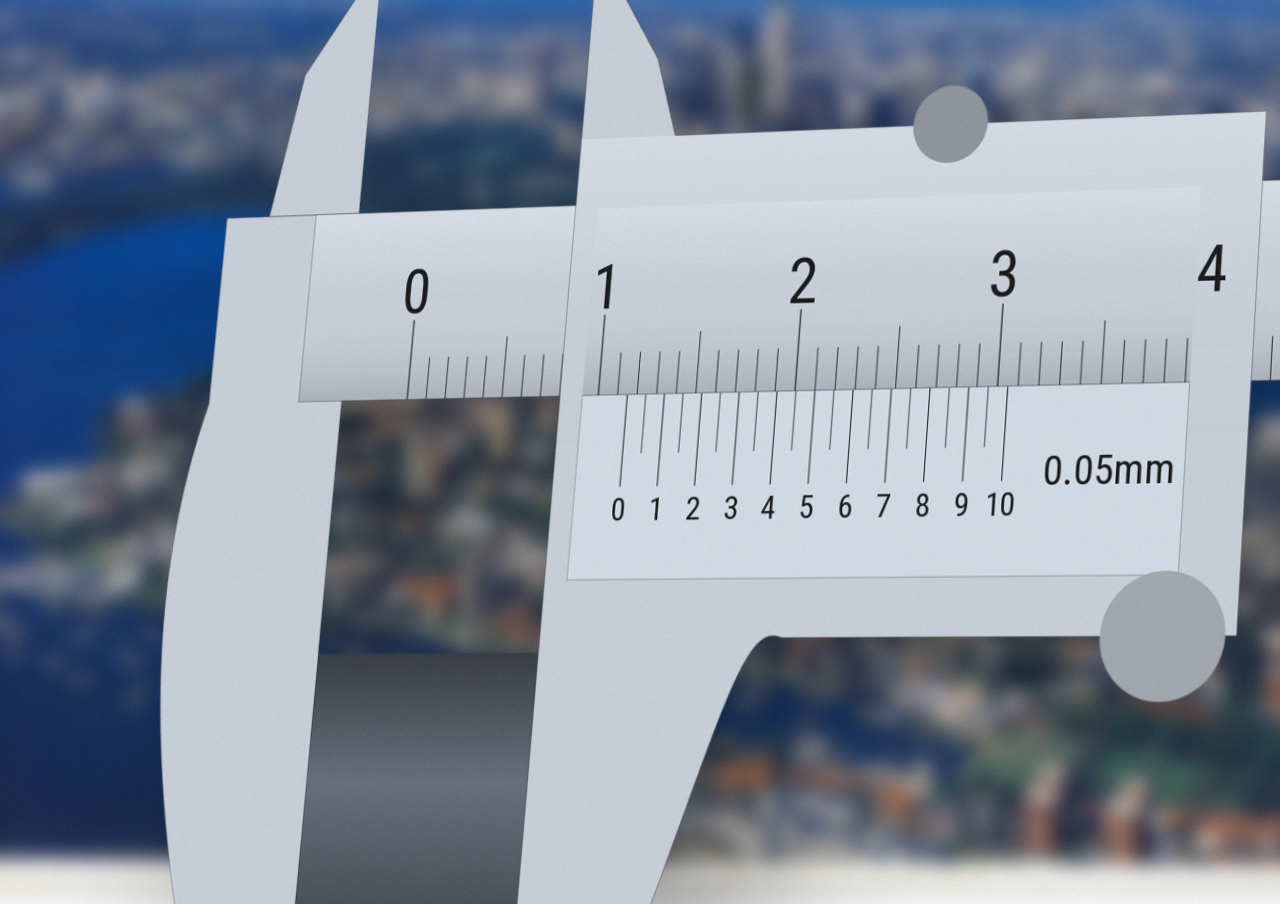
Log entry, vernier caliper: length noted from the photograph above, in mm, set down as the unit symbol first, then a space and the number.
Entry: mm 11.5
